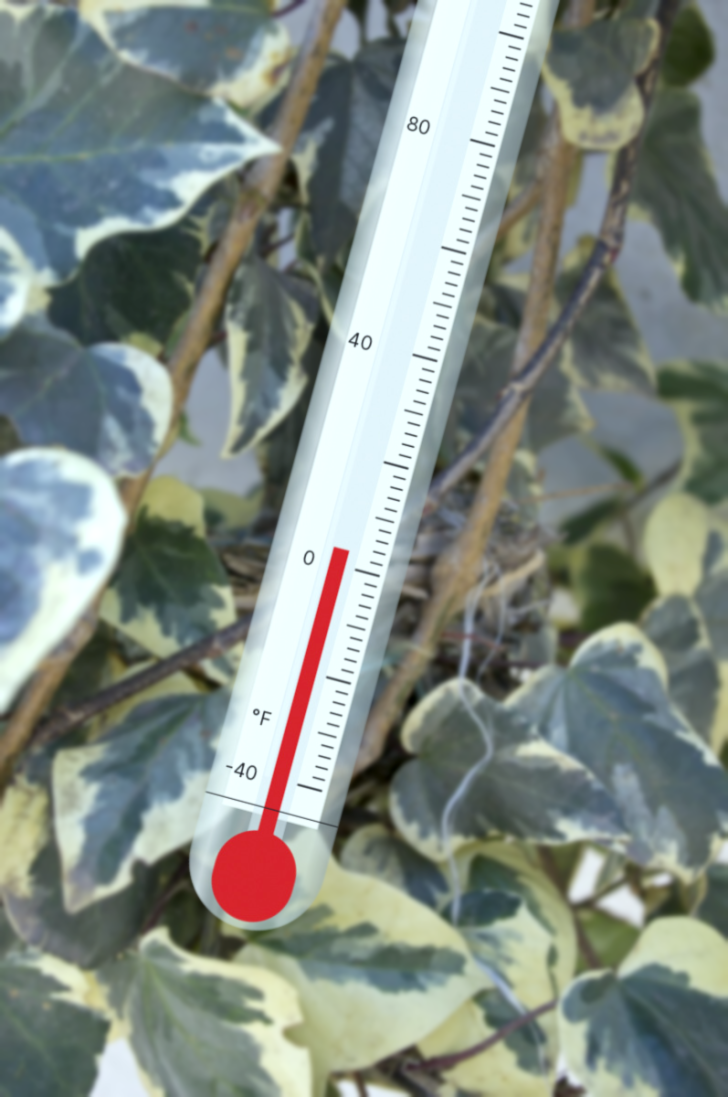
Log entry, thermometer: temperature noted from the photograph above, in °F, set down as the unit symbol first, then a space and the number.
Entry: °F 3
